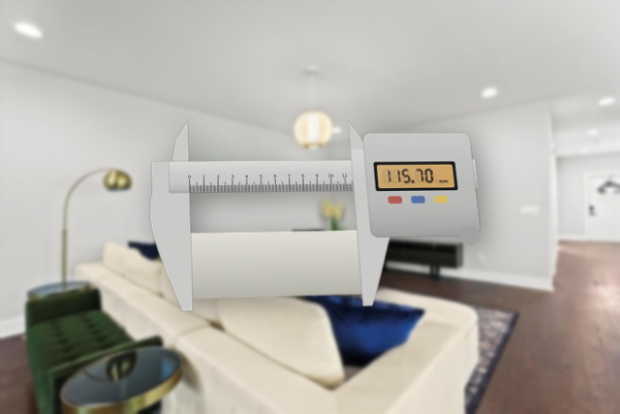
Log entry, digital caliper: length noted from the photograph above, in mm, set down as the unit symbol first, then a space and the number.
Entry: mm 115.70
